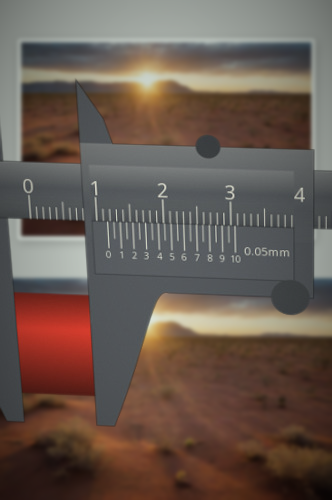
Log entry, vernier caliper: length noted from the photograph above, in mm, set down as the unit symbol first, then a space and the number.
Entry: mm 11.6
